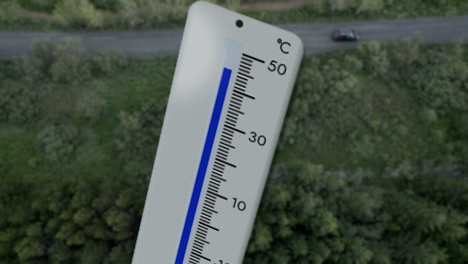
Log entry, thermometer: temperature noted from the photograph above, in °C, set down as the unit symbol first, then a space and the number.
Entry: °C 45
